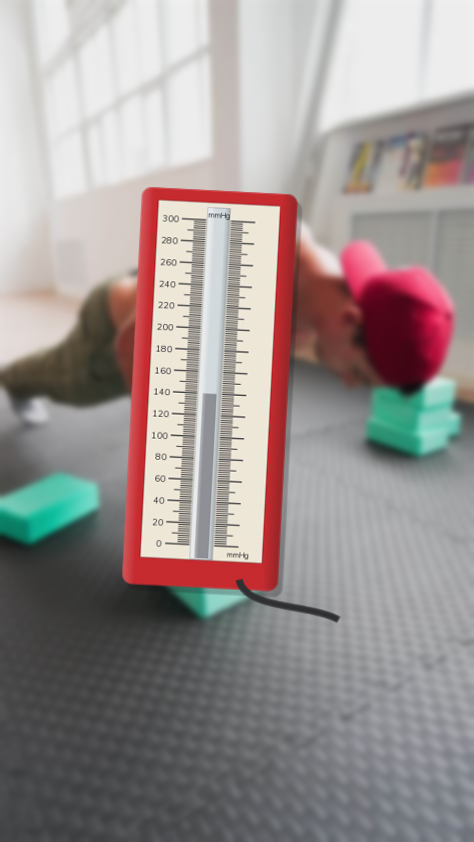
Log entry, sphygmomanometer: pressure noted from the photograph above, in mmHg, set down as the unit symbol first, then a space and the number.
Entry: mmHg 140
